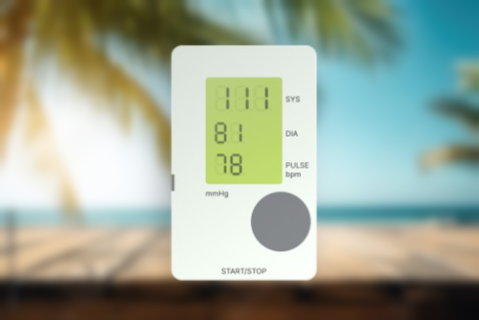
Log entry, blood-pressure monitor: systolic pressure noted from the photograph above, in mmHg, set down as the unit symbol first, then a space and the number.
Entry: mmHg 111
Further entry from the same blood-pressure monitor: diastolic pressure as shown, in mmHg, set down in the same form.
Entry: mmHg 81
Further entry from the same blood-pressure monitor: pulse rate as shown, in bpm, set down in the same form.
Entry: bpm 78
